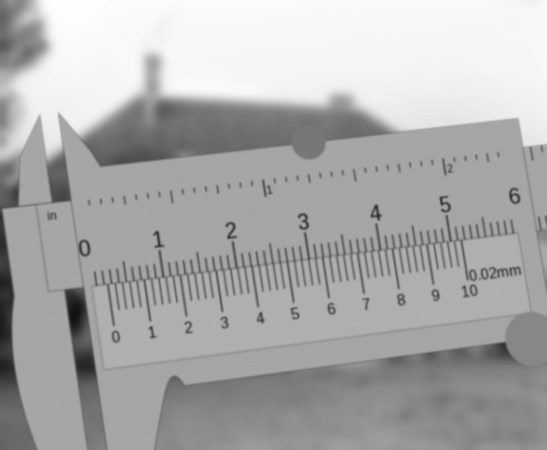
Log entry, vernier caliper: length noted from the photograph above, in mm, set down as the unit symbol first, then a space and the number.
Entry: mm 2.5
